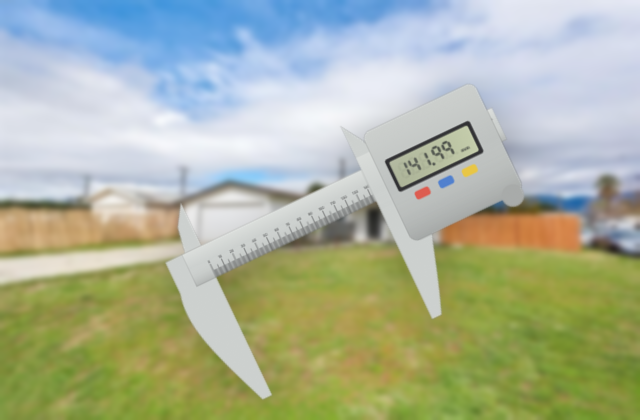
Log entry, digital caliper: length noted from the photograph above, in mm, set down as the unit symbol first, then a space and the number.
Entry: mm 141.99
